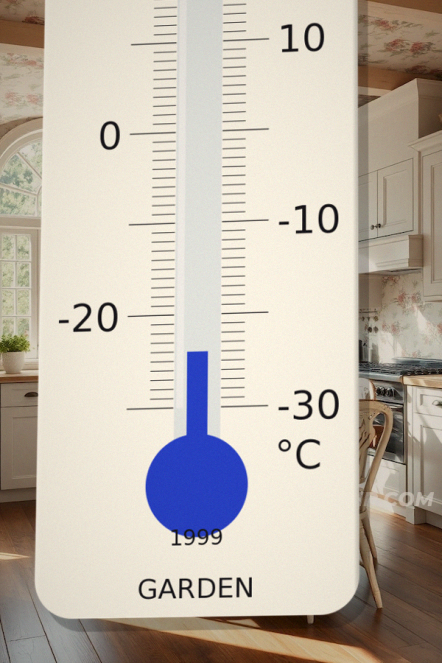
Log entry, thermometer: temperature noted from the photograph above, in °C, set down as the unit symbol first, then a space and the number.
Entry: °C -24
